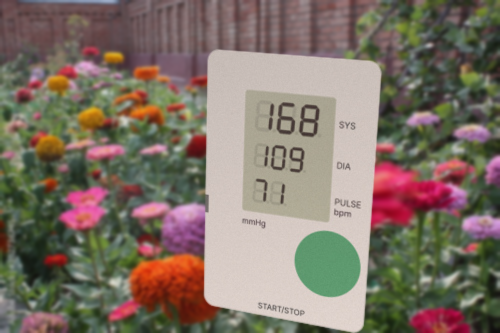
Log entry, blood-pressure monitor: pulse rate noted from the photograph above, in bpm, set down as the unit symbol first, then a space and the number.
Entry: bpm 71
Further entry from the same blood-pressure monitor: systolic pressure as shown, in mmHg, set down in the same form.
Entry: mmHg 168
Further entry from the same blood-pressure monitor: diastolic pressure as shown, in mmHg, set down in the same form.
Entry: mmHg 109
